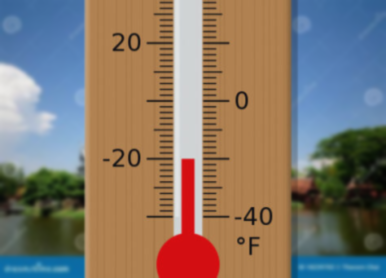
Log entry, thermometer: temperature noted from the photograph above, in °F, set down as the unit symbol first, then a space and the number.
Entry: °F -20
